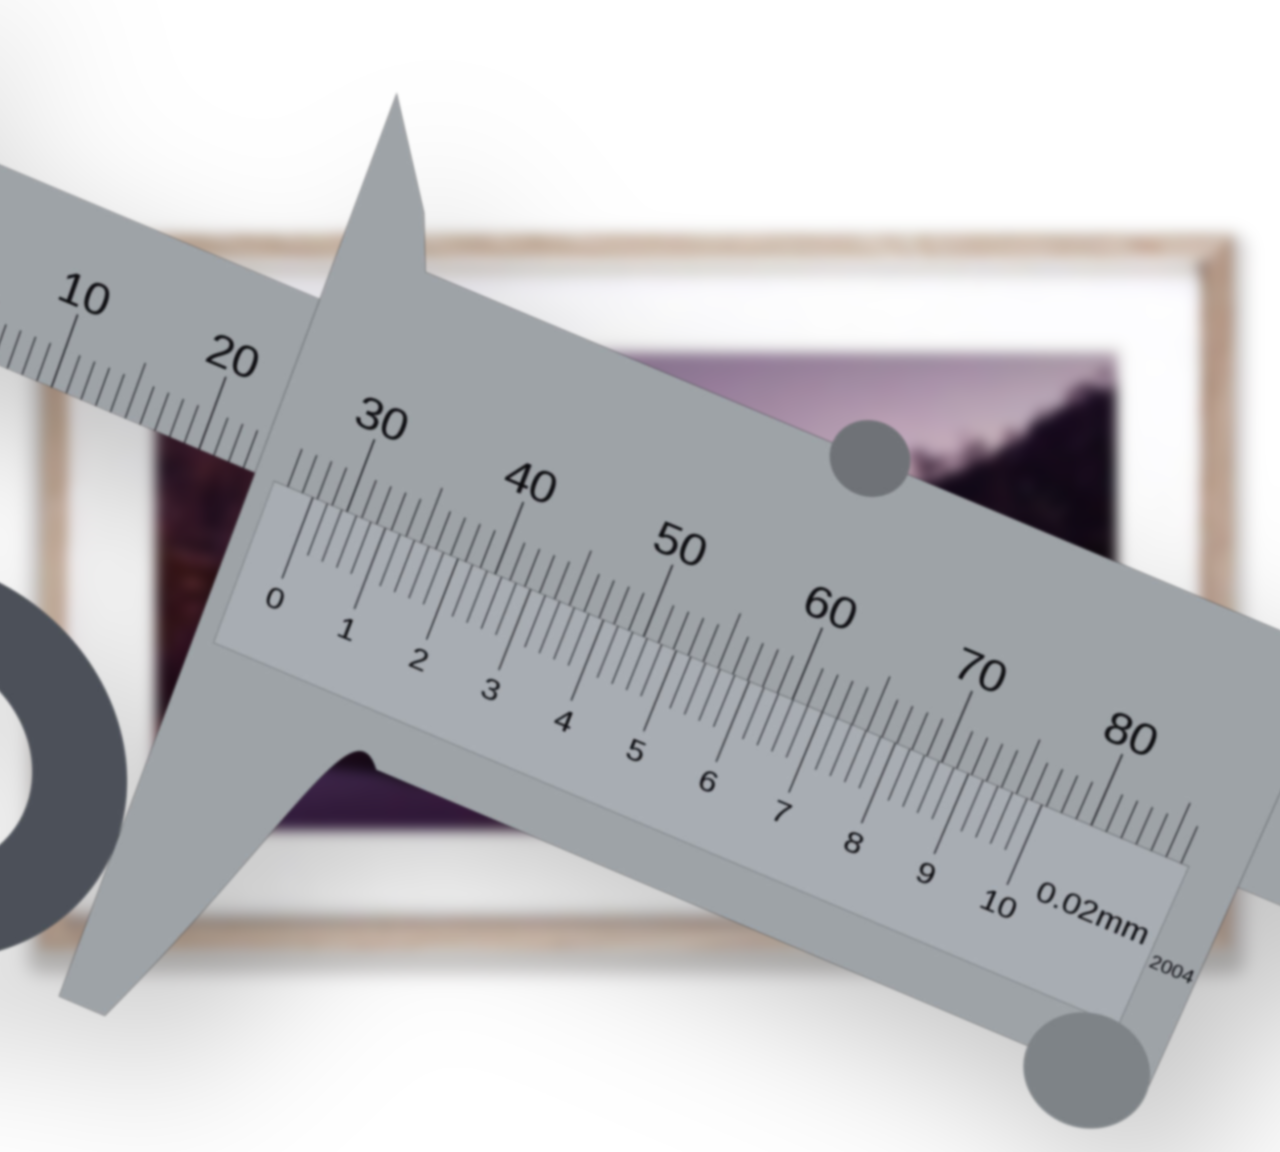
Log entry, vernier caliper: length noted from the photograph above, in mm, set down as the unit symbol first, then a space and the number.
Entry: mm 27.7
